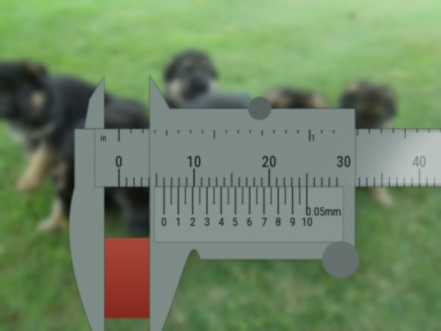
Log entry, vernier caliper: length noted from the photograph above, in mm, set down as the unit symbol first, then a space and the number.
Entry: mm 6.0
